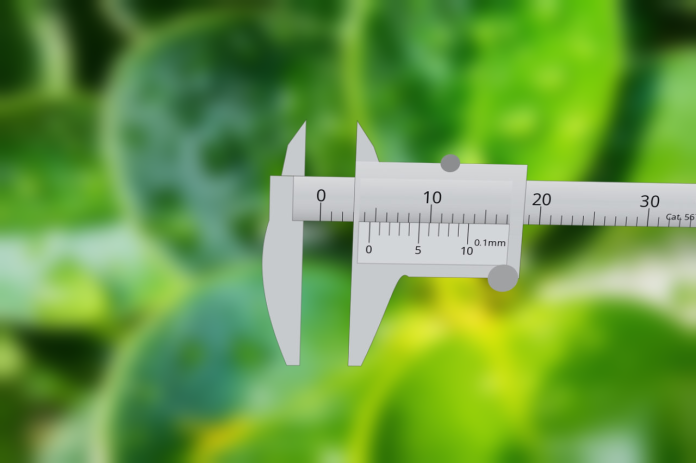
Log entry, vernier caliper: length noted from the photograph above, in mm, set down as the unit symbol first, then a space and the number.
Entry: mm 4.5
